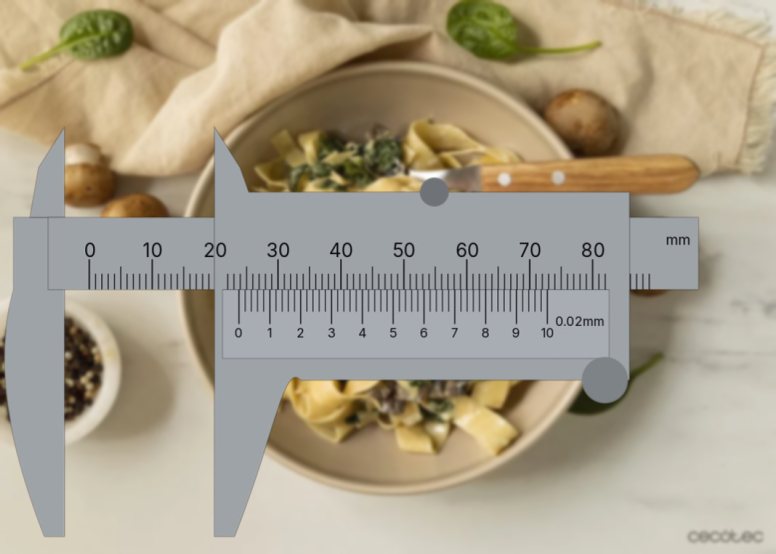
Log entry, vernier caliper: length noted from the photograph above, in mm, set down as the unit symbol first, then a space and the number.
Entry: mm 23.8
